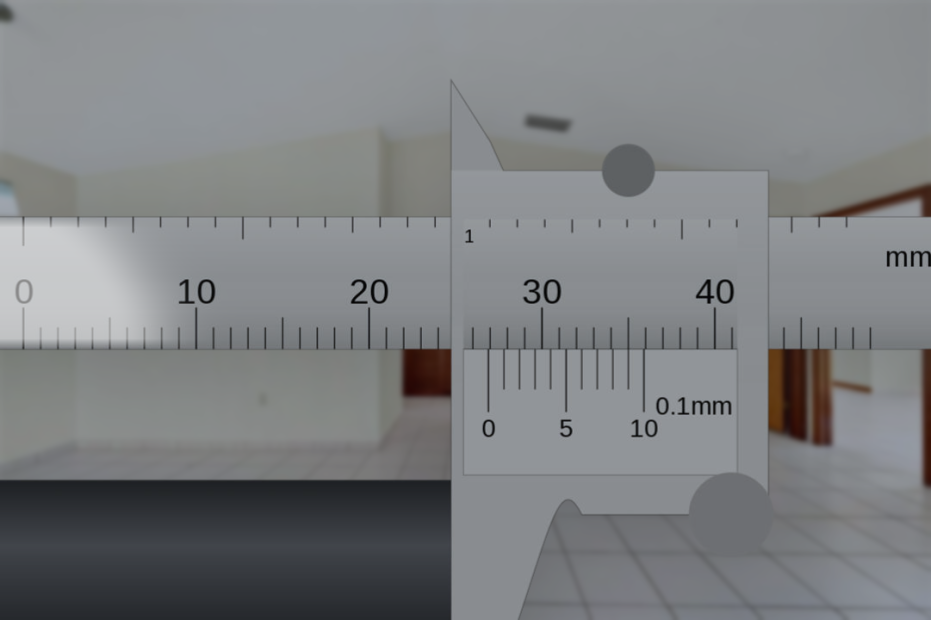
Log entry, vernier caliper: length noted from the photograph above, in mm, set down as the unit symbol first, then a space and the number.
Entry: mm 26.9
